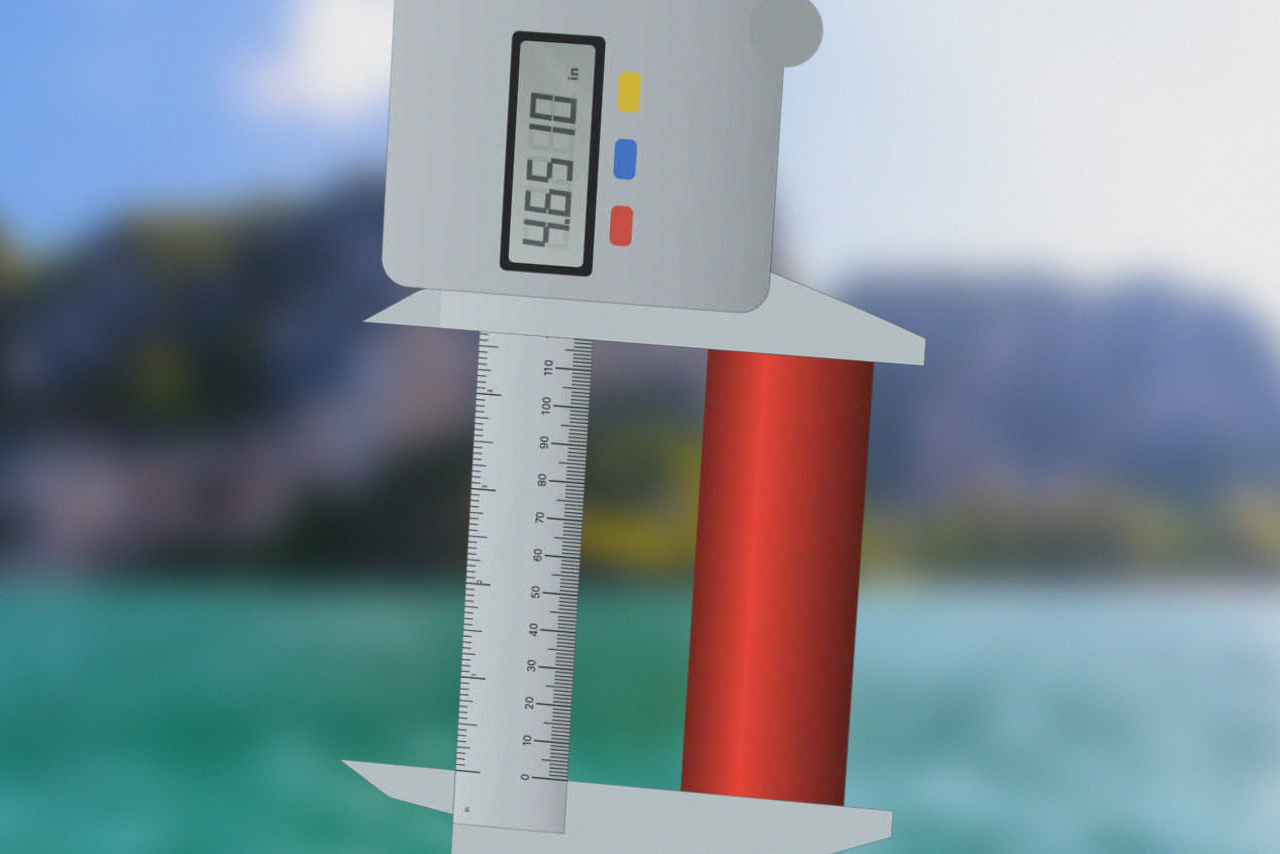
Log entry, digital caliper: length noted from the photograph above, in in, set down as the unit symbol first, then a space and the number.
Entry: in 4.6510
